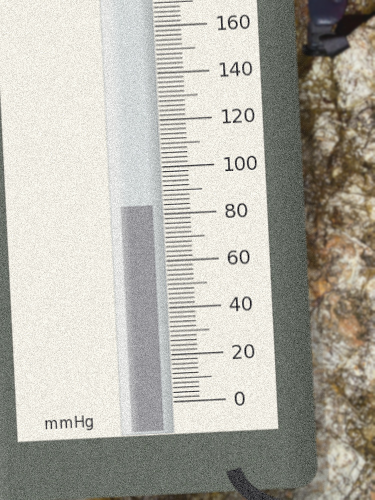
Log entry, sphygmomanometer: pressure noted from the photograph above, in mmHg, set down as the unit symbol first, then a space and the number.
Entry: mmHg 84
